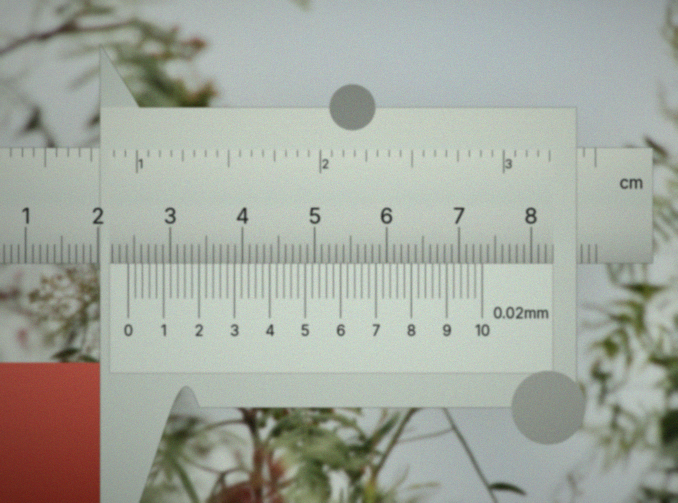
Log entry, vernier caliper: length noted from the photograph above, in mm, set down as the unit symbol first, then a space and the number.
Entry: mm 24.2
